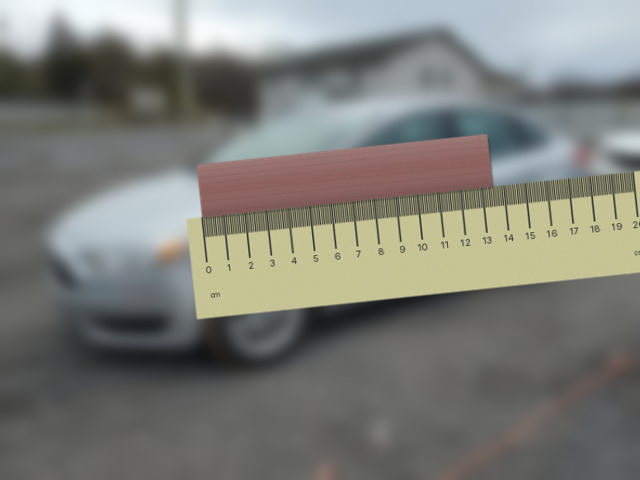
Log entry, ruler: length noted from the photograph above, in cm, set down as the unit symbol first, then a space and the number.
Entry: cm 13.5
